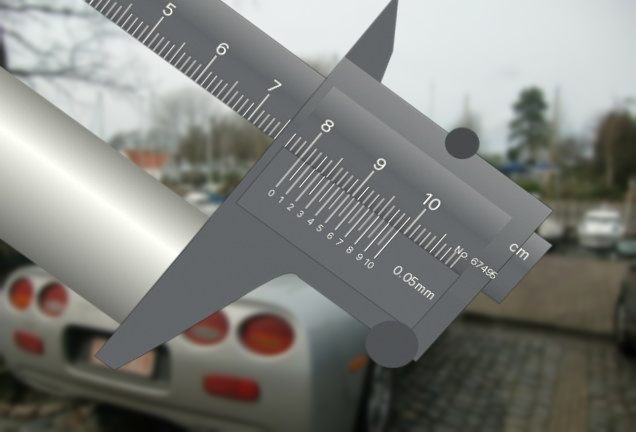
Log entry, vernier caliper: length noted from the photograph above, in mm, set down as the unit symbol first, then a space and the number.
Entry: mm 80.0
